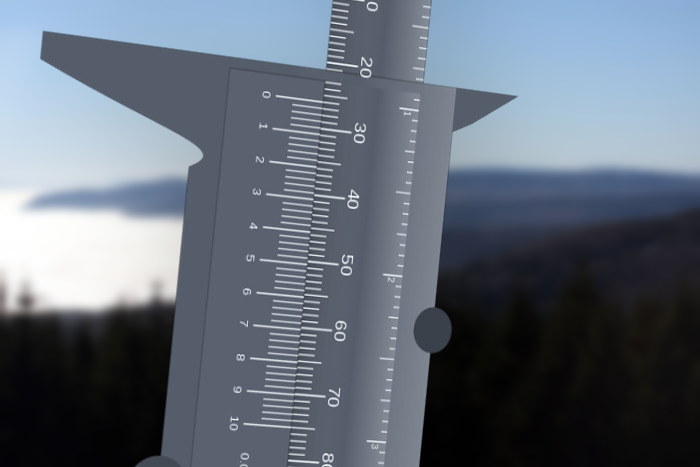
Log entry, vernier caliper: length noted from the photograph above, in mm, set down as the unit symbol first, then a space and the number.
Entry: mm 26.0
